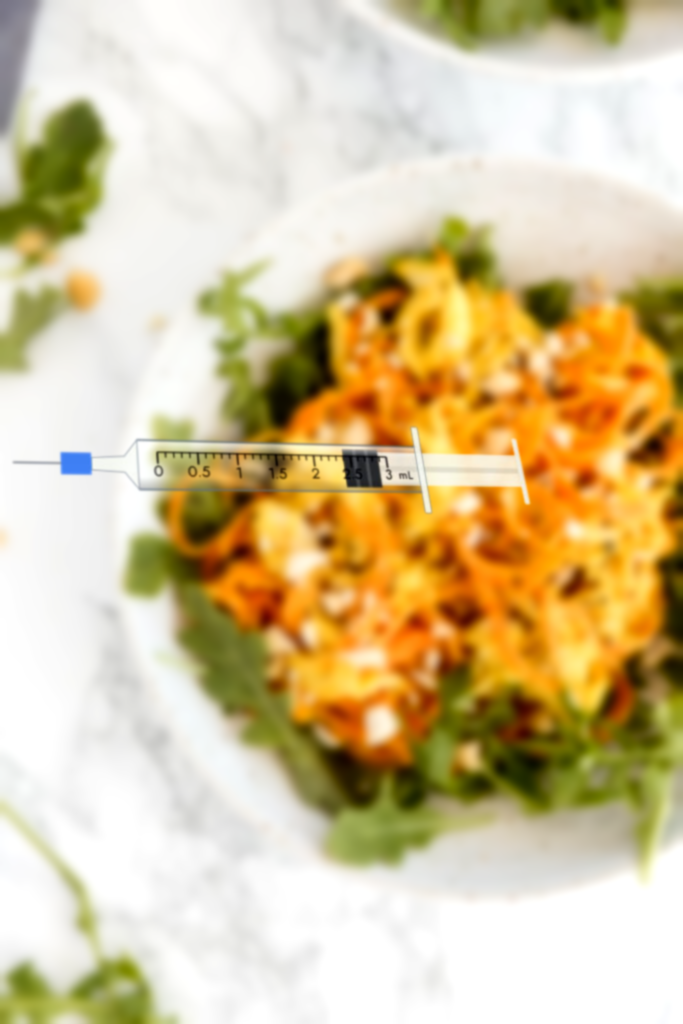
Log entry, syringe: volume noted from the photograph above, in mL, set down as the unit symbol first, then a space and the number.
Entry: mL 2.4
